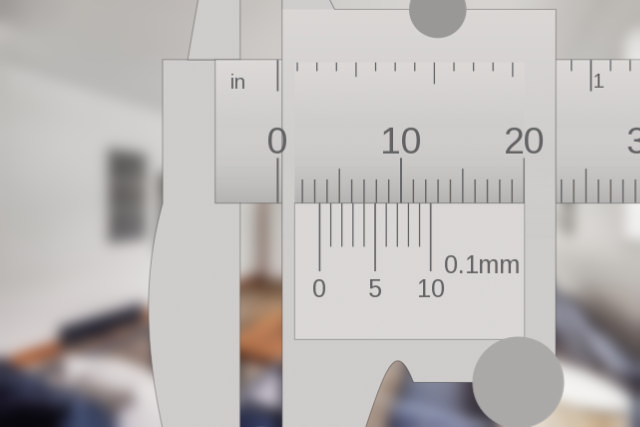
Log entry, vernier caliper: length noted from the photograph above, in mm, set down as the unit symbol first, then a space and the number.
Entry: mm 3.4
